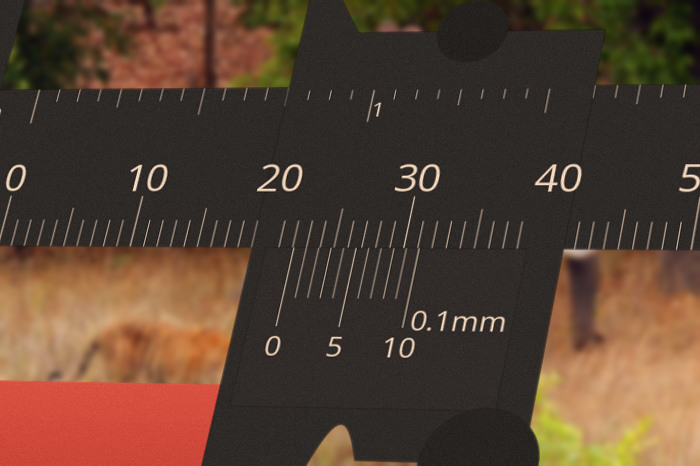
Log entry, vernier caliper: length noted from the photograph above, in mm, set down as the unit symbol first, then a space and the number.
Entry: mm 22.1
